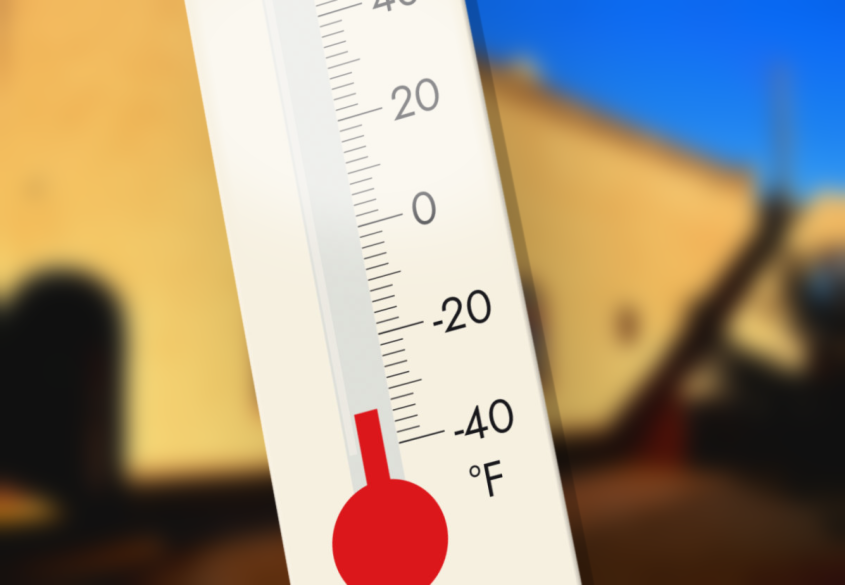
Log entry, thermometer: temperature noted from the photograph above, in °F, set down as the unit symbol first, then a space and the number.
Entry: °F -33
